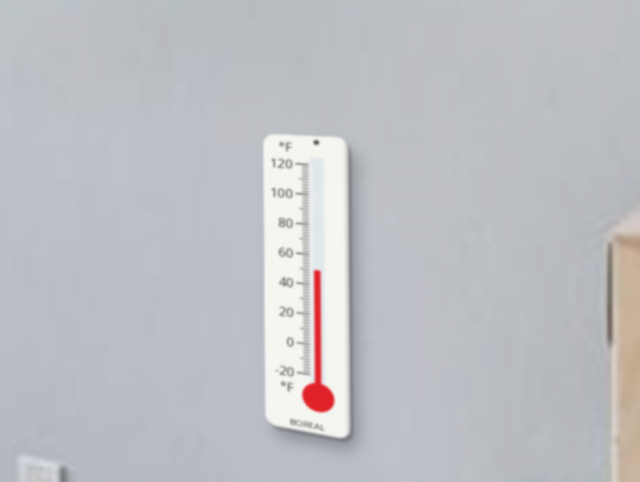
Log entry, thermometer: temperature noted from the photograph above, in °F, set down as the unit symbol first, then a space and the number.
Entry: °F 50
